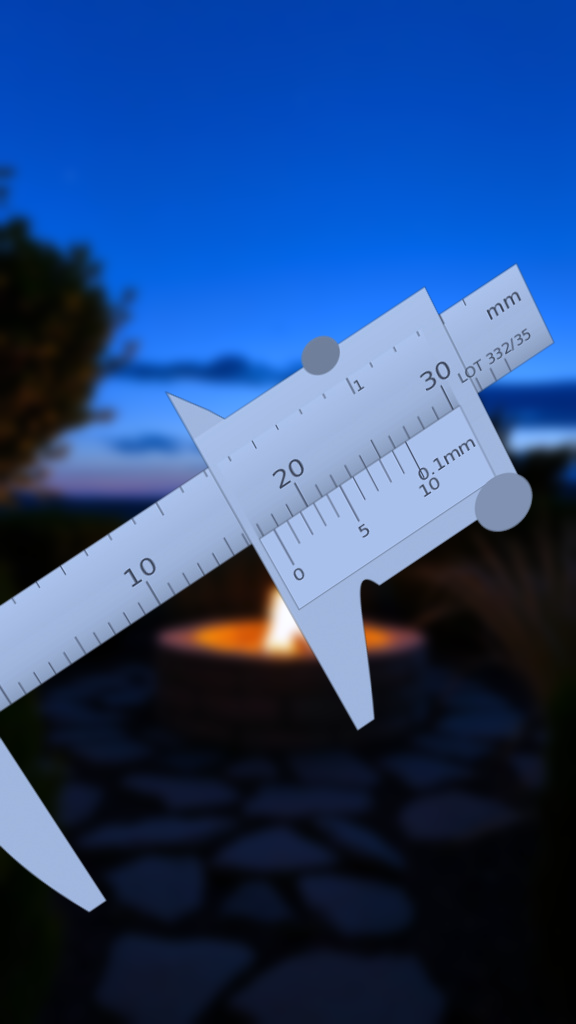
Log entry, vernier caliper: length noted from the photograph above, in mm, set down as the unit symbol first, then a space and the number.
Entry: mm 17.7
